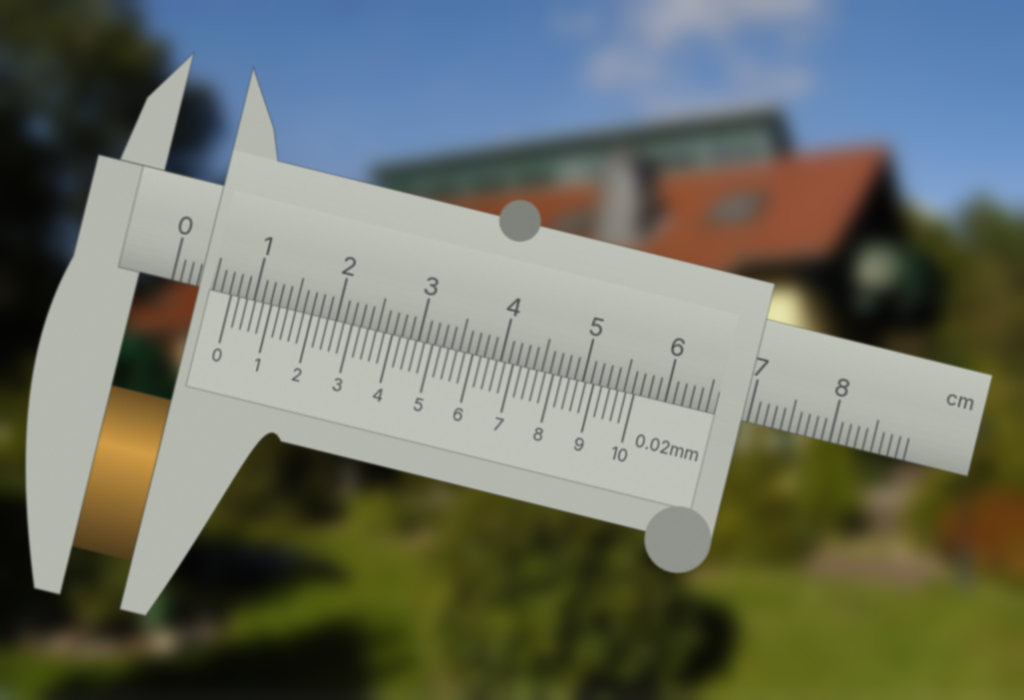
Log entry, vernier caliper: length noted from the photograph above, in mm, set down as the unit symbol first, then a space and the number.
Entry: mm 7.2
